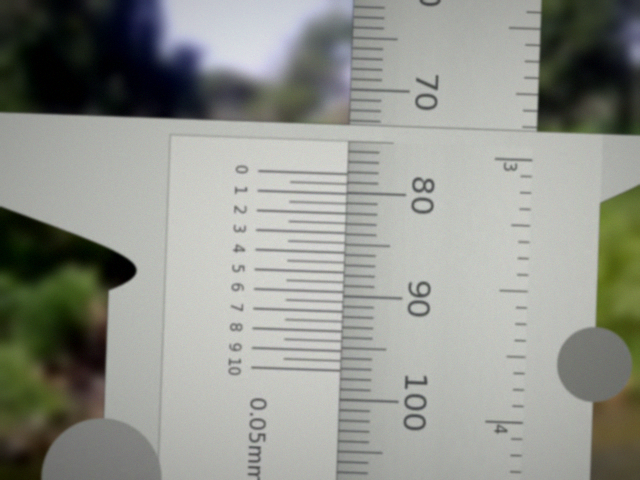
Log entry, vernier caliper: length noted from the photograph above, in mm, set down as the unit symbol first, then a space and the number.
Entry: mm 78.2
